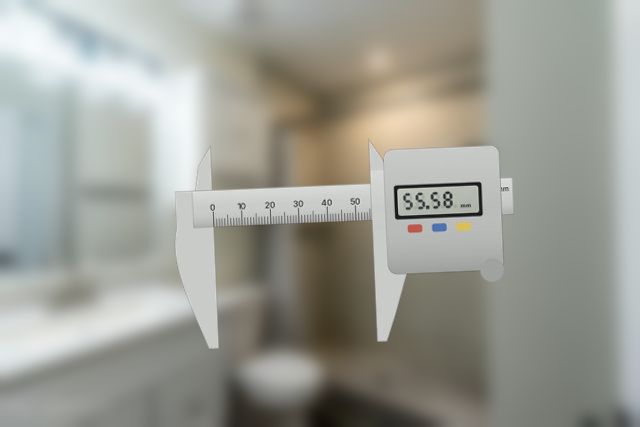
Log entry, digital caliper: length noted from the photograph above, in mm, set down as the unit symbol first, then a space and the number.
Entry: mm 55.58
